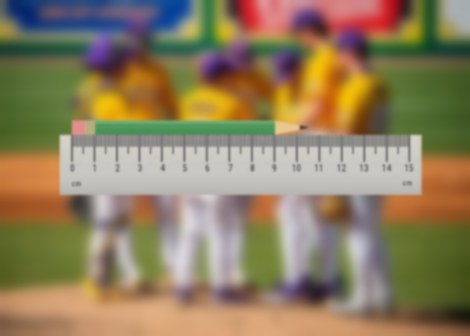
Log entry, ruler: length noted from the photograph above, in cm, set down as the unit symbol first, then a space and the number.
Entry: cm 10.5
